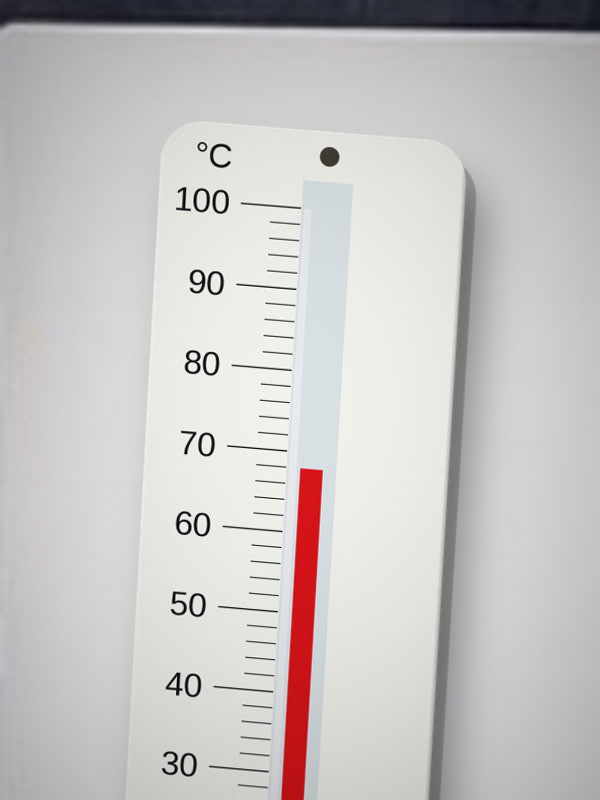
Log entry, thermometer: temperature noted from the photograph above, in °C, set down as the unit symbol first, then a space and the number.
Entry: °C 68
